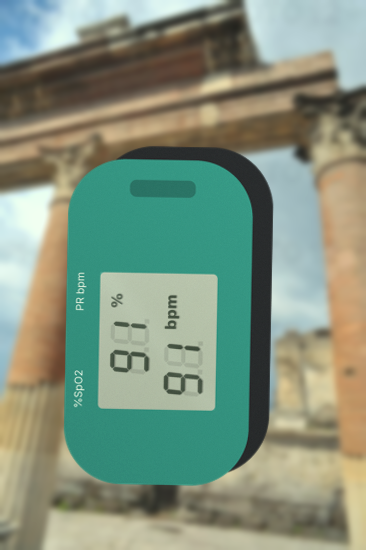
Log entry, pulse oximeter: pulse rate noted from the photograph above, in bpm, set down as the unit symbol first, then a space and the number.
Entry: bpm 91
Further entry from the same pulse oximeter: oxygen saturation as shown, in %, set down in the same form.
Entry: % 91
